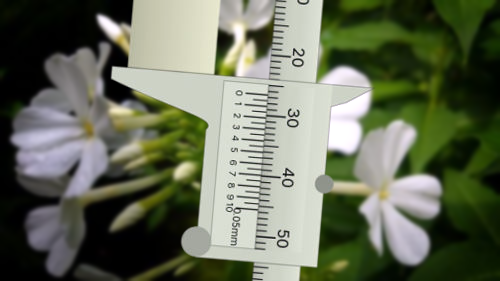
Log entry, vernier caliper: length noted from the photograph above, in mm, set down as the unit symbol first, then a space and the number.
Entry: mm 26.6
